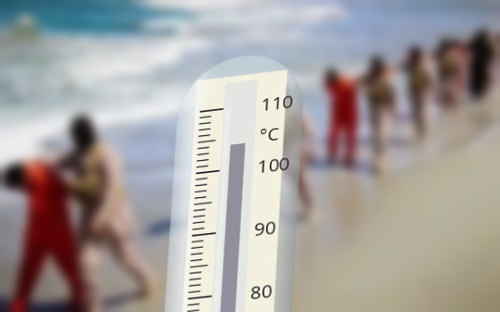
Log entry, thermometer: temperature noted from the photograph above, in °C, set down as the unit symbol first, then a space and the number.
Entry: °C 104
